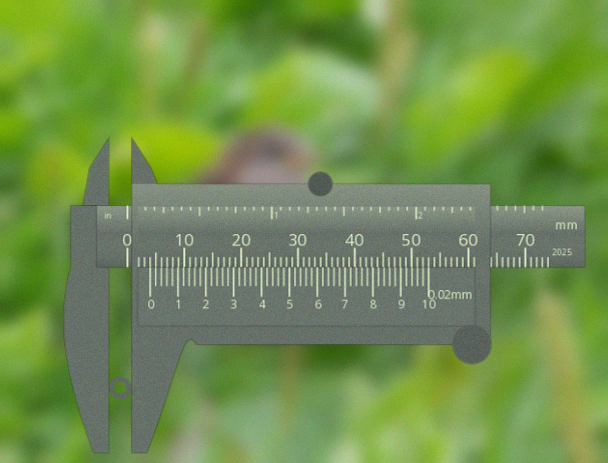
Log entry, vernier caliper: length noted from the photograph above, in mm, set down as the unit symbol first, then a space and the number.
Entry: mm 4.0
